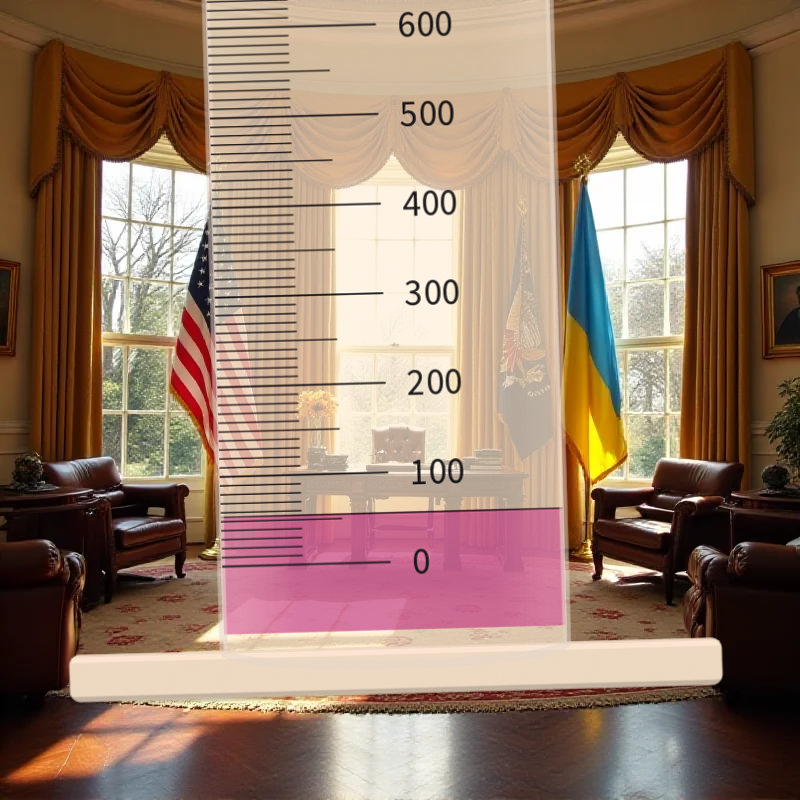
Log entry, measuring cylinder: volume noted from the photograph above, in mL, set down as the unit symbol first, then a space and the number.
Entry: mL 55
